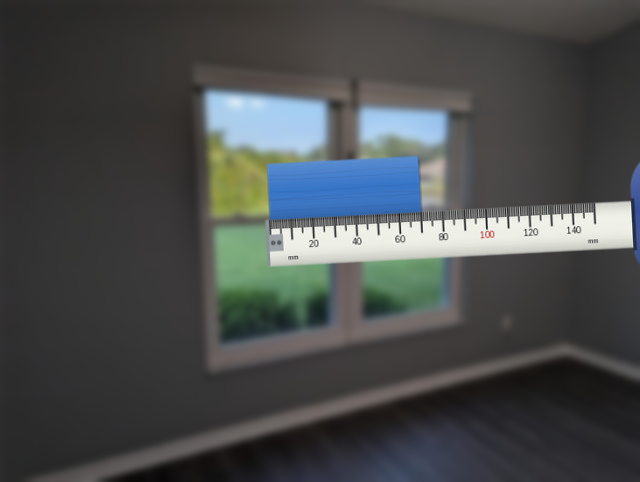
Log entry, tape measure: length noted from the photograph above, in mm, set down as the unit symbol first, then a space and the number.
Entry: mm 70
